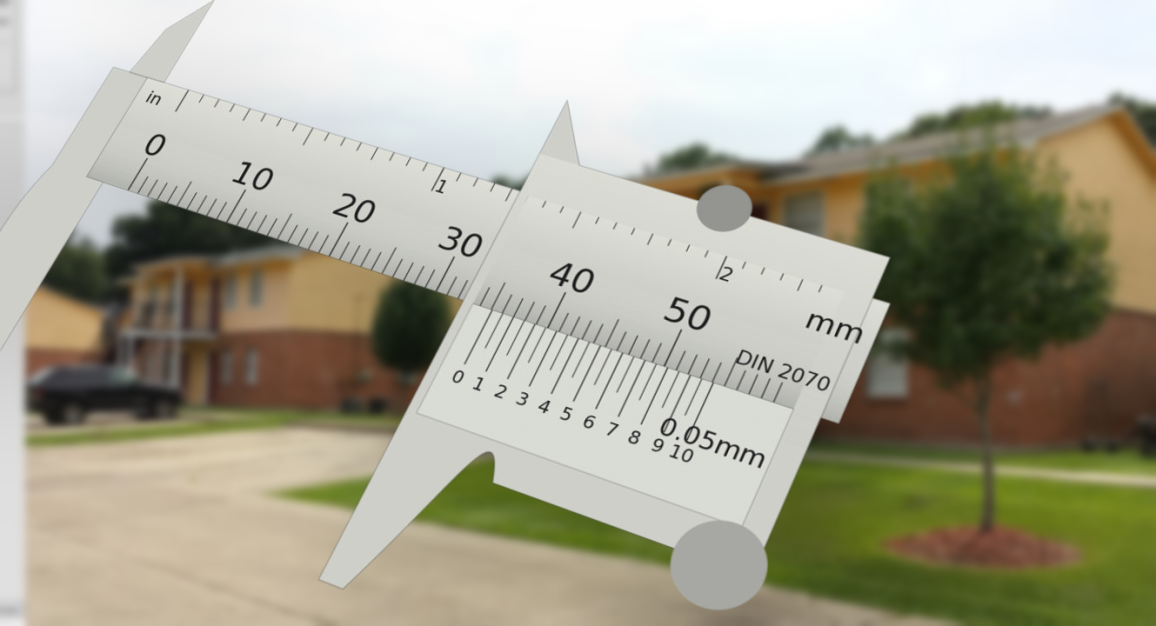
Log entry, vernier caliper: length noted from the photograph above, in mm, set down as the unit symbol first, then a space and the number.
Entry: mm 35.1
